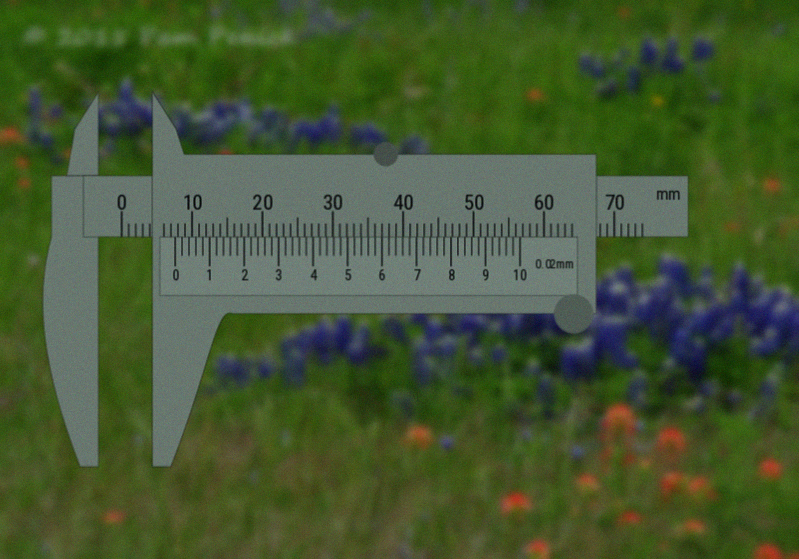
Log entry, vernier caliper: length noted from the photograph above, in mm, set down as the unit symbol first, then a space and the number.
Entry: mm 7.6
